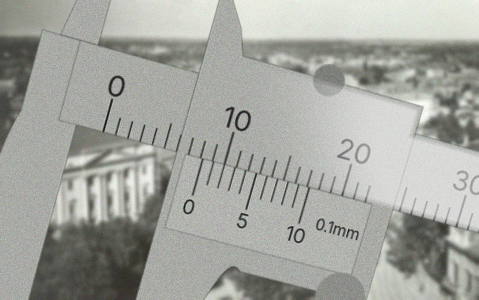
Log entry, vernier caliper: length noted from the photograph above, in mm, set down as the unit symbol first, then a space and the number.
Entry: mm 8.2
